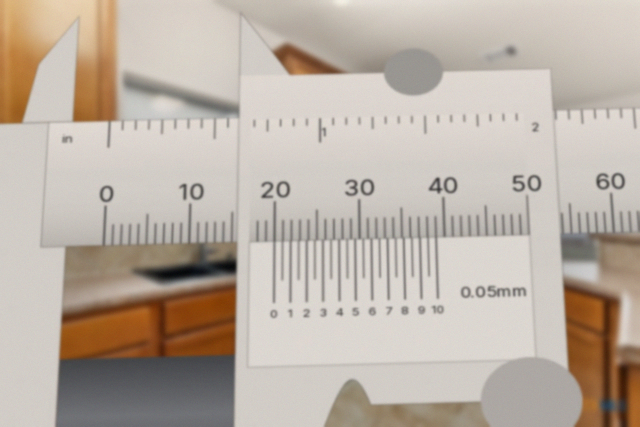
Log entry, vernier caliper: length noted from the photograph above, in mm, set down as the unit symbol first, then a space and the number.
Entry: mm 20.0
